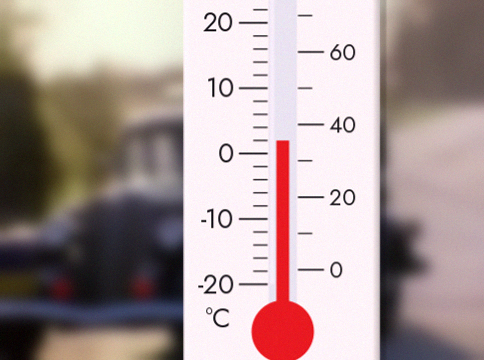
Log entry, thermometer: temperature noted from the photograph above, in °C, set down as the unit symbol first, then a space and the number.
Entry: °C 2
